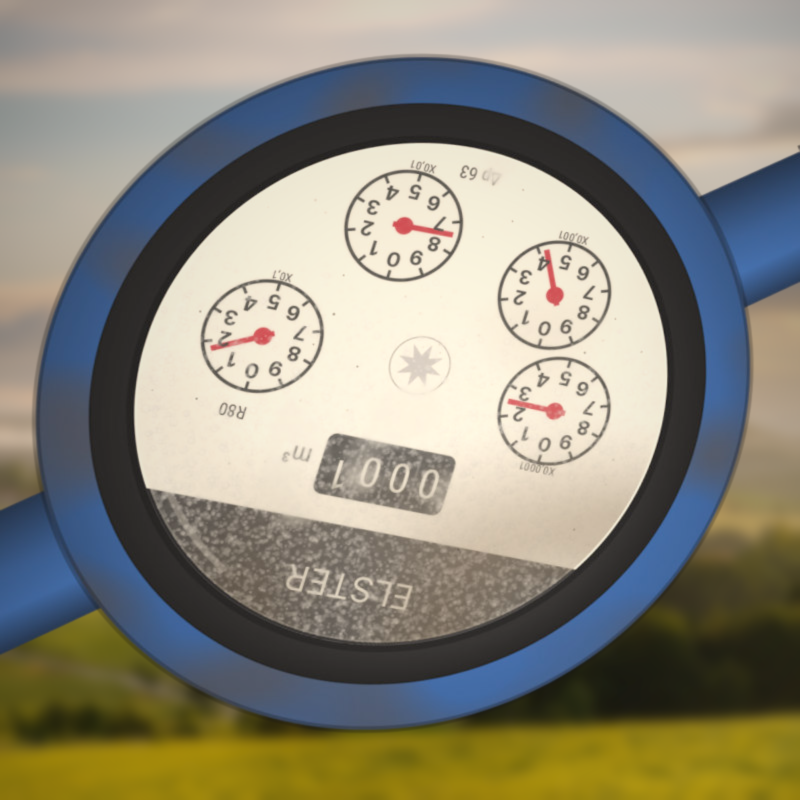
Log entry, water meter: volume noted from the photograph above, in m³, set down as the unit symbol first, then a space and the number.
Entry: m³ 1.1742
